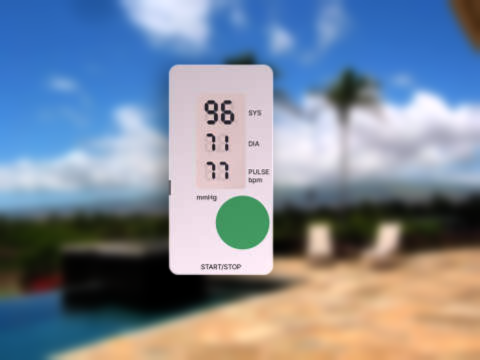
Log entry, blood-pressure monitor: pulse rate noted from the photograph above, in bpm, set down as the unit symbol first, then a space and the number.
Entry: bpm 77
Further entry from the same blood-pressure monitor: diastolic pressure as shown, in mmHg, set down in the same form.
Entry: mmHg 71
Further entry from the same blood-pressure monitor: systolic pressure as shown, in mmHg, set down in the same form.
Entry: mmHg 96
